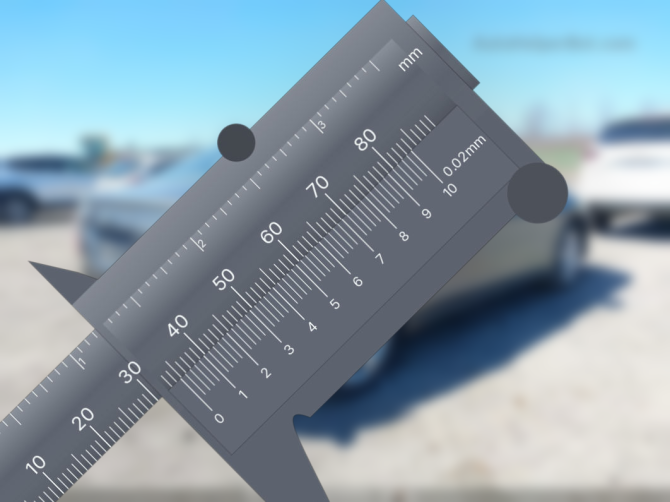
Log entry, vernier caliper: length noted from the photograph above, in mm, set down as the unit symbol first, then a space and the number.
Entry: mm 34.8
